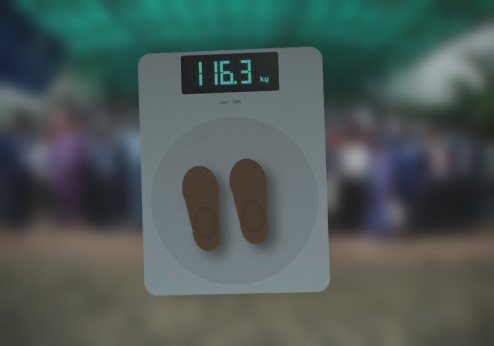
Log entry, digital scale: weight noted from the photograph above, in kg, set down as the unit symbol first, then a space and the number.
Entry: kg 116.3
